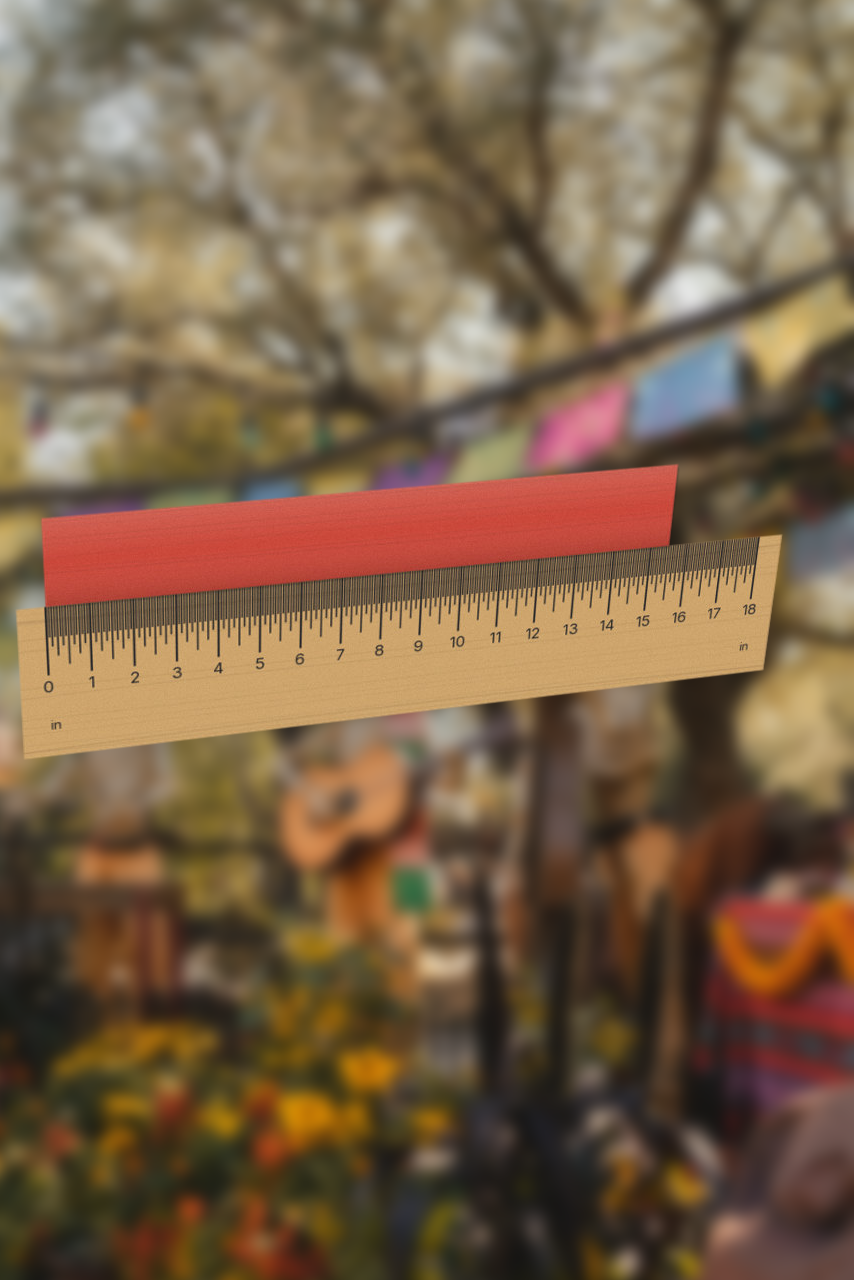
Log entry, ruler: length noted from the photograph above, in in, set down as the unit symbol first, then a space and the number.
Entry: in 15.5
